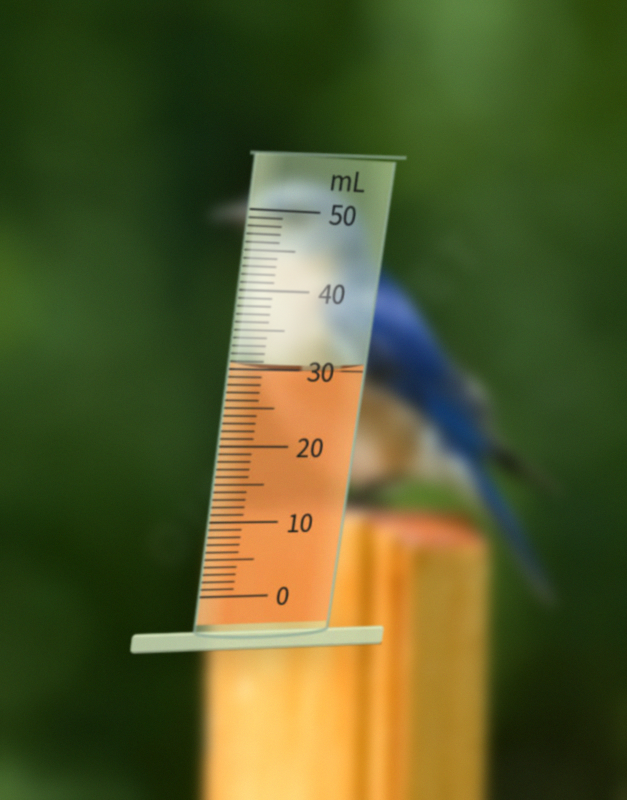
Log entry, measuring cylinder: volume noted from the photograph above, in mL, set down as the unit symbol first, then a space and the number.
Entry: mL 30
